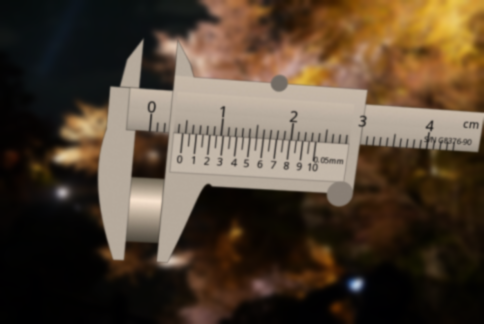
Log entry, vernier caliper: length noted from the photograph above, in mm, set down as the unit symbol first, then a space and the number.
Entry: mm 4.6
